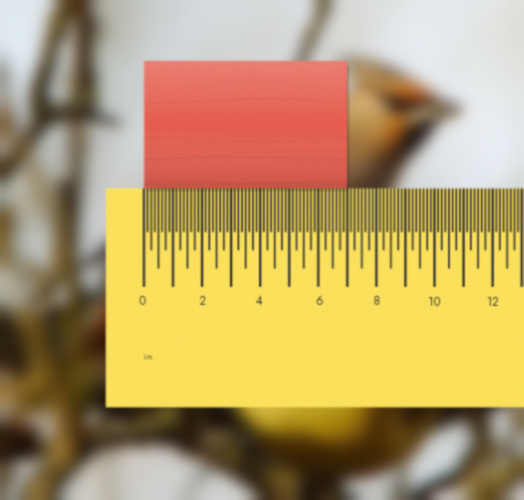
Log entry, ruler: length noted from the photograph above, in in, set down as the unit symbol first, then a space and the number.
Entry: in 7
